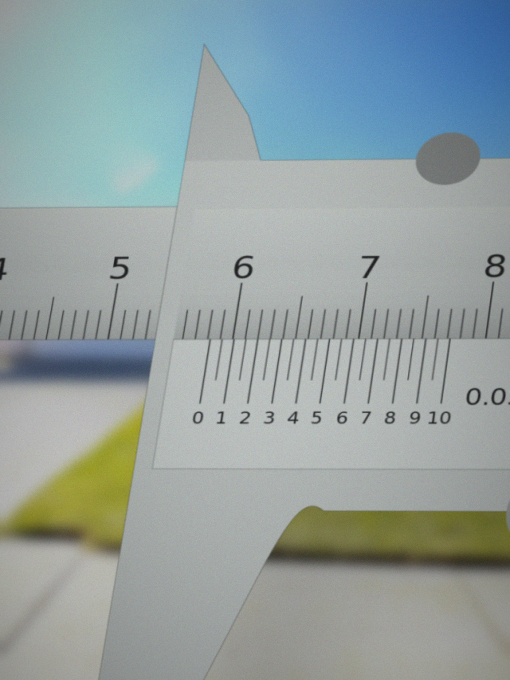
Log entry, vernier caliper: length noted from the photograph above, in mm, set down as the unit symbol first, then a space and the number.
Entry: mm 58.2
